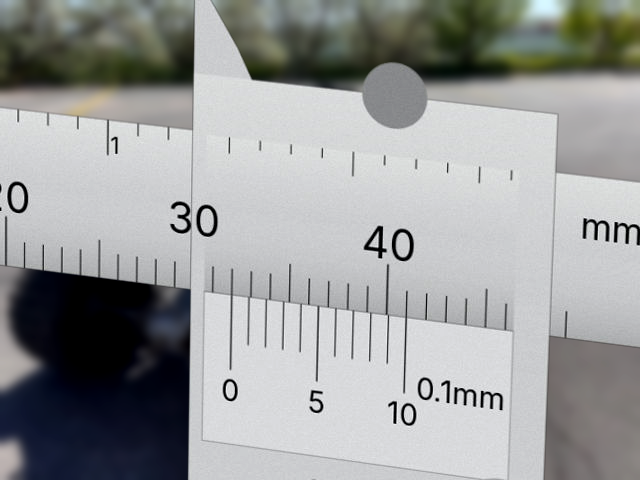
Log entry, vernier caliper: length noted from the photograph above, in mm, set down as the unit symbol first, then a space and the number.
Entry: mm 32.0
